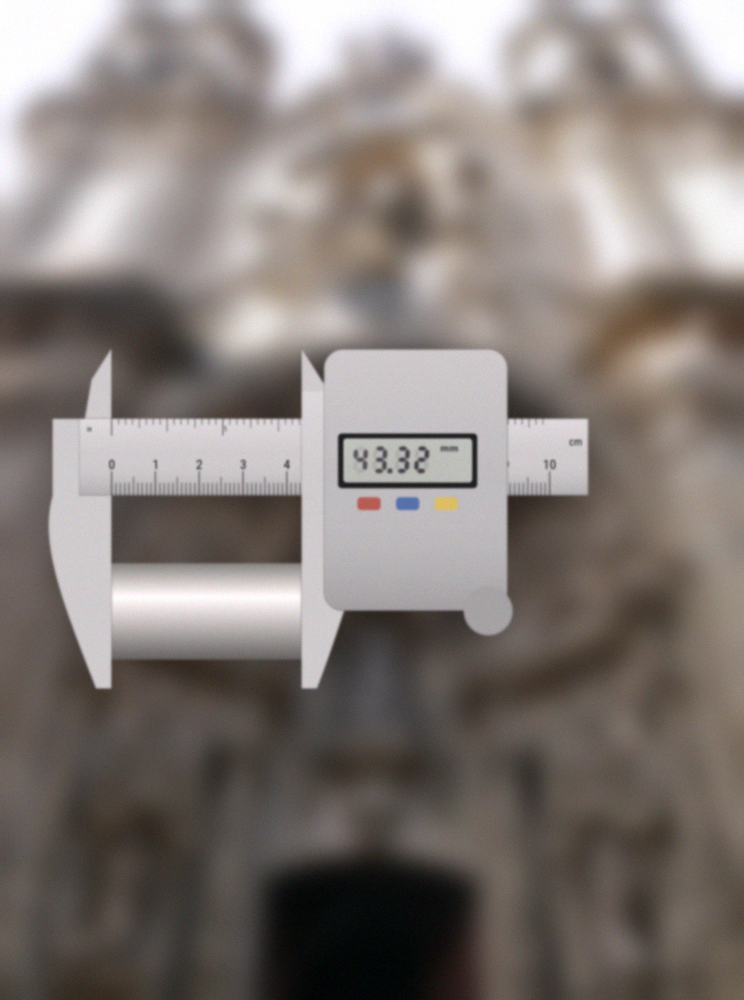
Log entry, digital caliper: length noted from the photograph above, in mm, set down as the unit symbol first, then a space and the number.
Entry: mm 43.32
